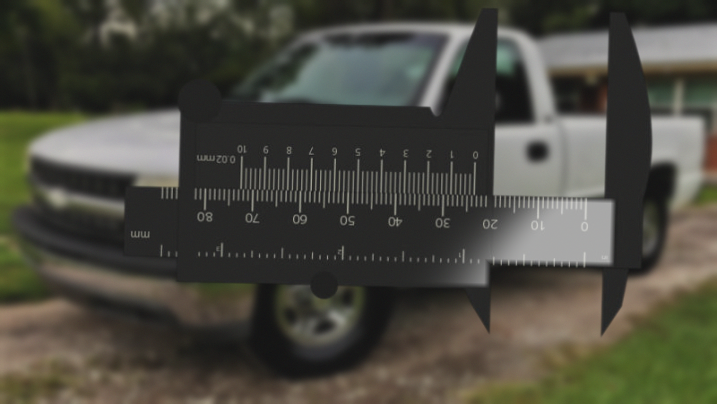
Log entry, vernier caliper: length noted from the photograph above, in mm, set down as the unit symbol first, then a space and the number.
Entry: mm 23.5
